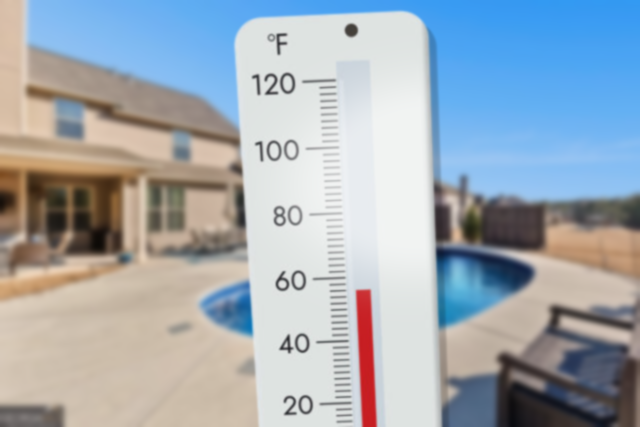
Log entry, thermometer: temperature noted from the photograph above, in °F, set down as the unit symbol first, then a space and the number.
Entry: °F 56
